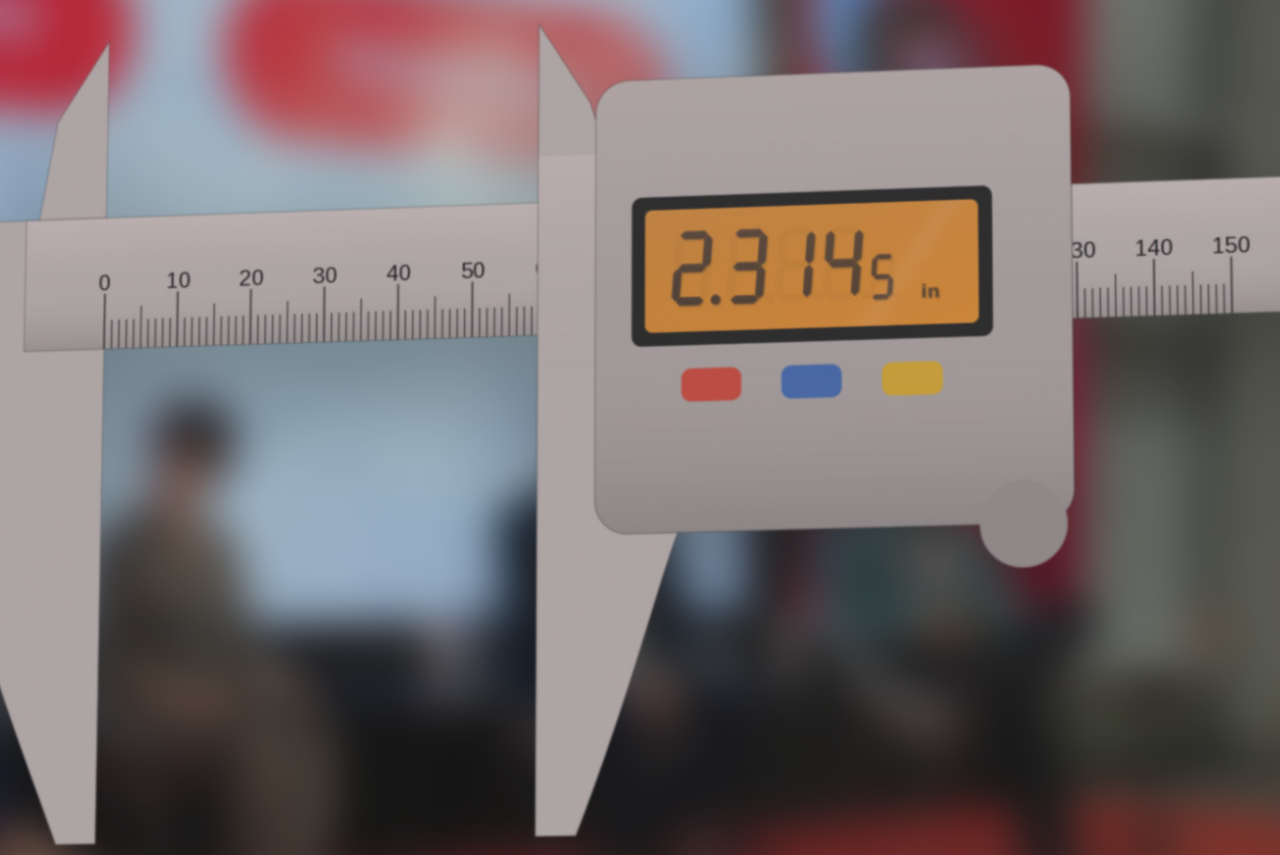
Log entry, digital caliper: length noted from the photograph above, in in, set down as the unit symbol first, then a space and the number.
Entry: in 2.3145
